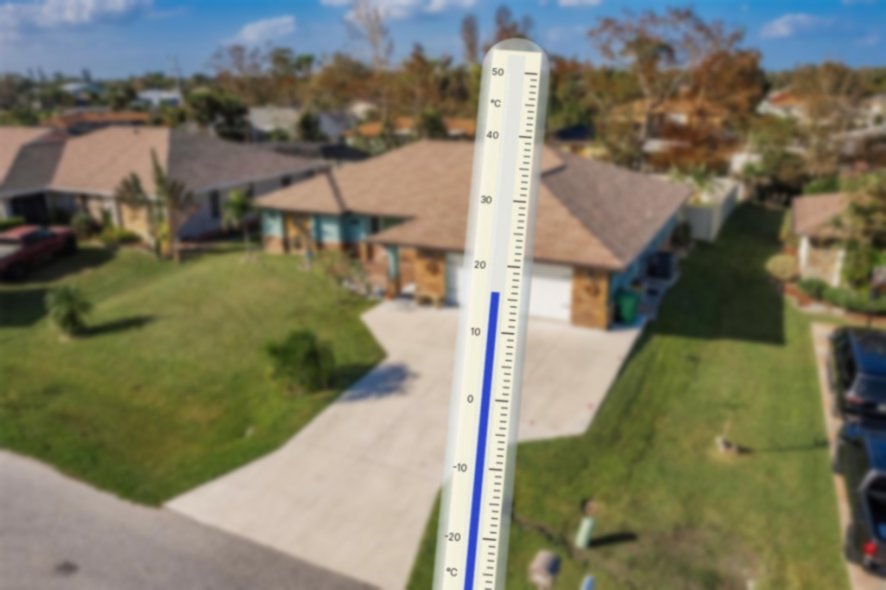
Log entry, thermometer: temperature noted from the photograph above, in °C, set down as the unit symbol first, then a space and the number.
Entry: °C 16
